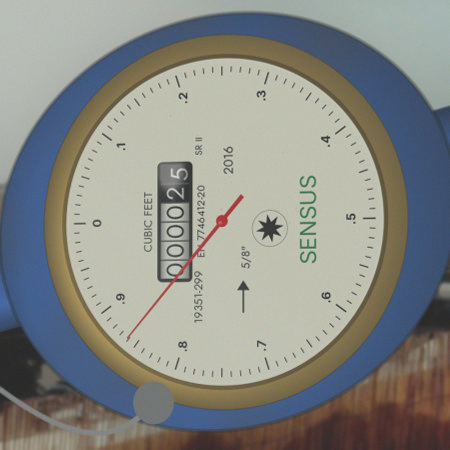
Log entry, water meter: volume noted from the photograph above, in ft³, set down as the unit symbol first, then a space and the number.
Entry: ft³ 24.86
